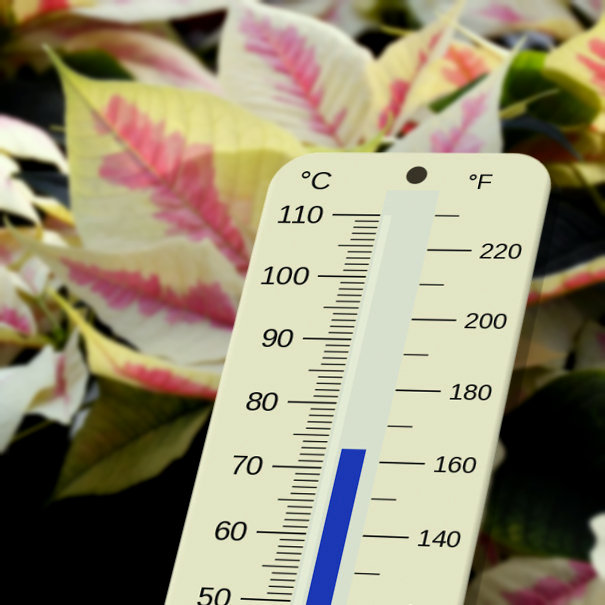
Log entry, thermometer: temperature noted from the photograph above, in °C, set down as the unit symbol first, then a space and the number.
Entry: °C 73
